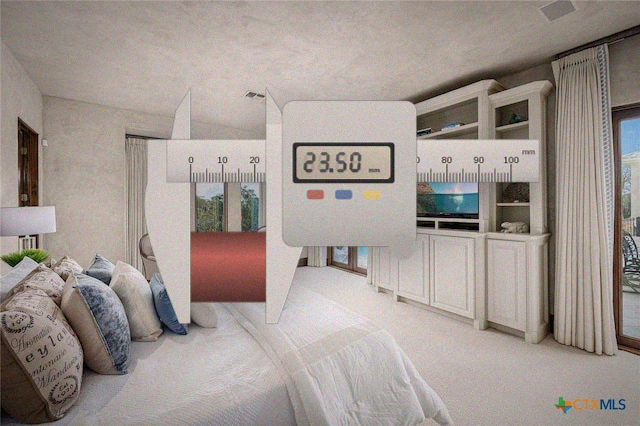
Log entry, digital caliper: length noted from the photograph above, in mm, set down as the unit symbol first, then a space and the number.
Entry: mm 23.50
